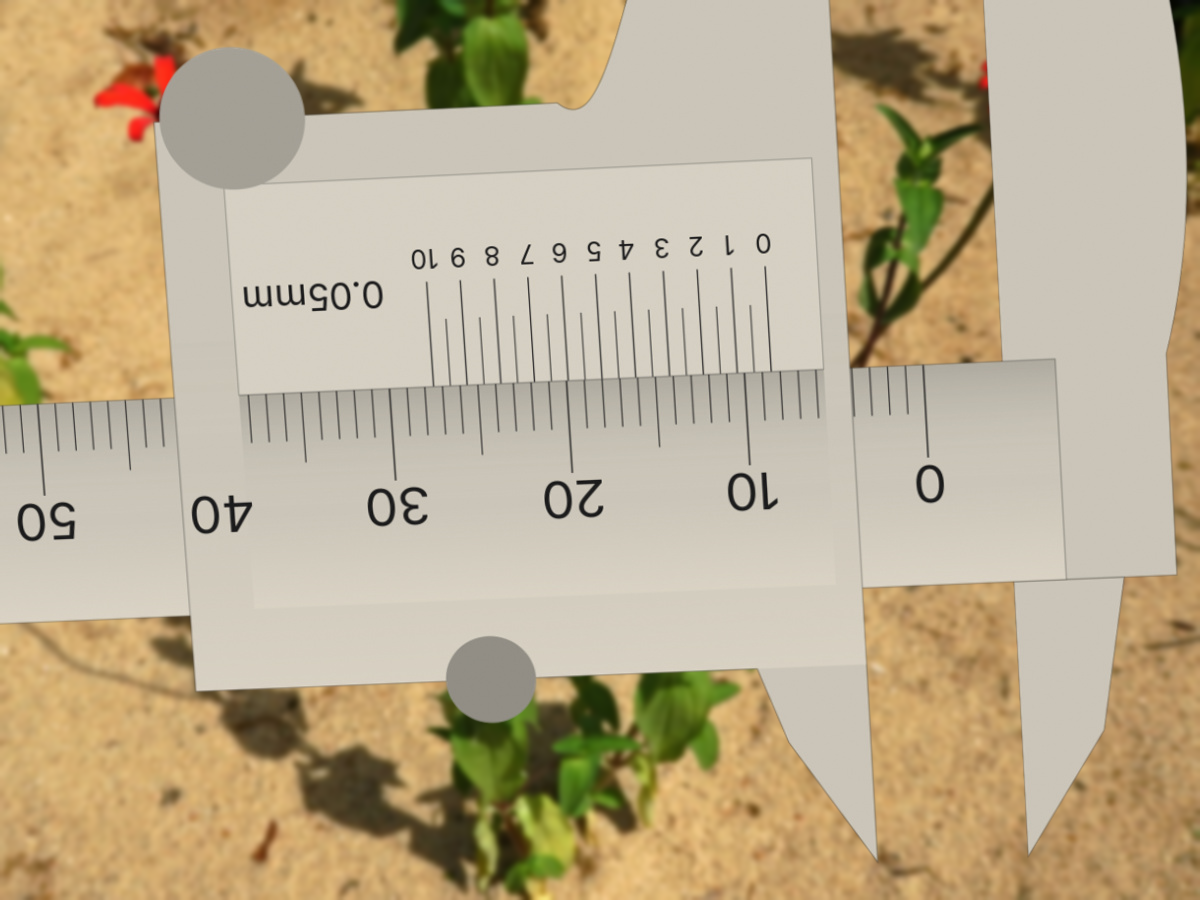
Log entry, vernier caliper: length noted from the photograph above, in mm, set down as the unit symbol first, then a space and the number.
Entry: mm 8.5
